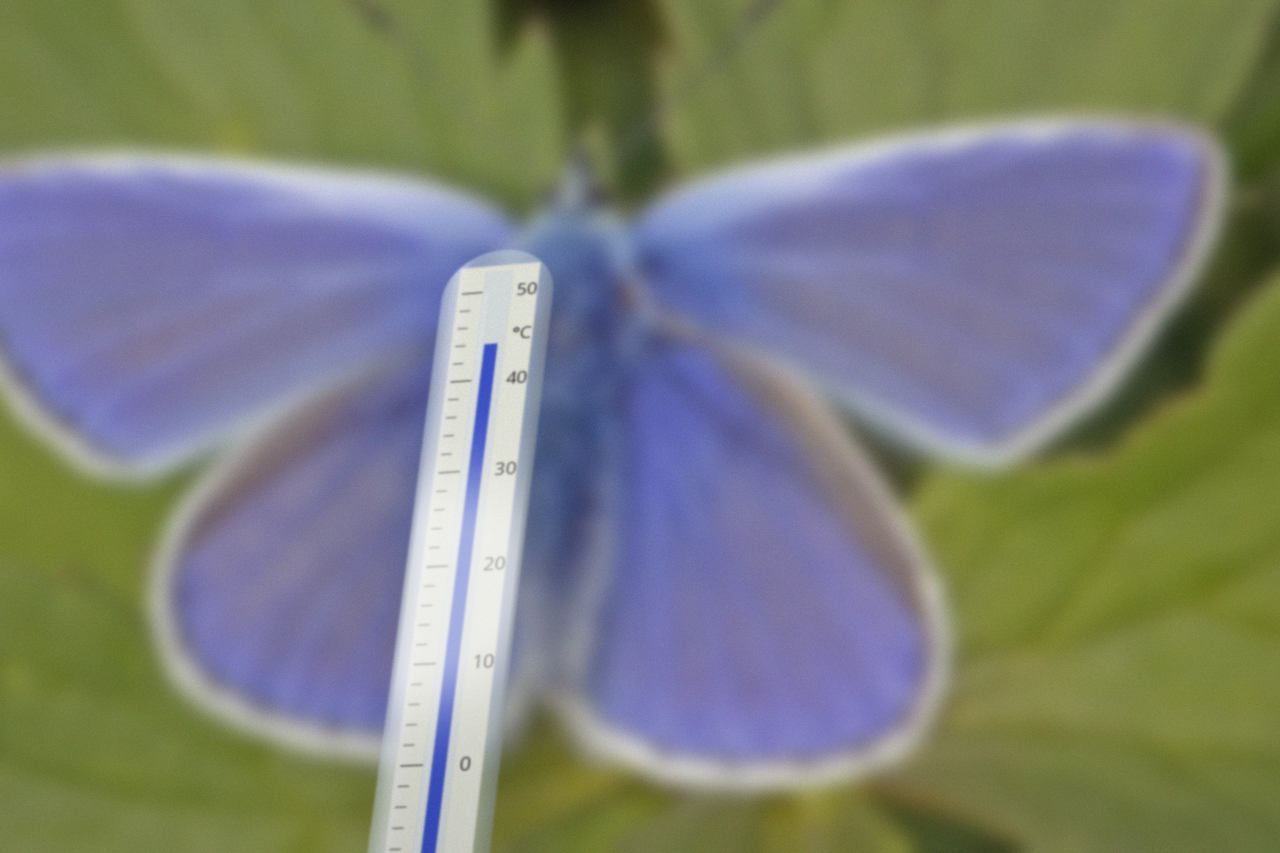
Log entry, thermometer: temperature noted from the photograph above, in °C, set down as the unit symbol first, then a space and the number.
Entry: °C 44
